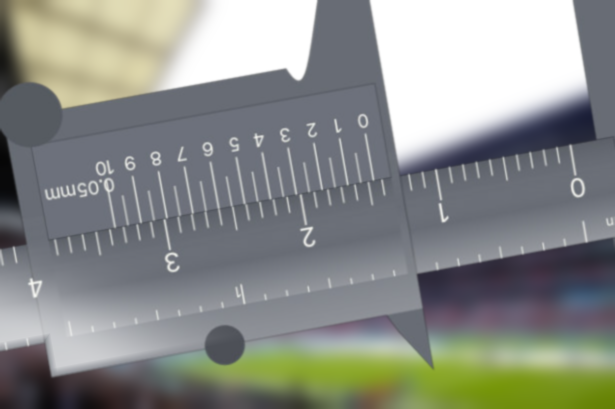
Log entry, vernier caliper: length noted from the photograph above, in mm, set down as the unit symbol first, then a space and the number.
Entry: mm 14.6
